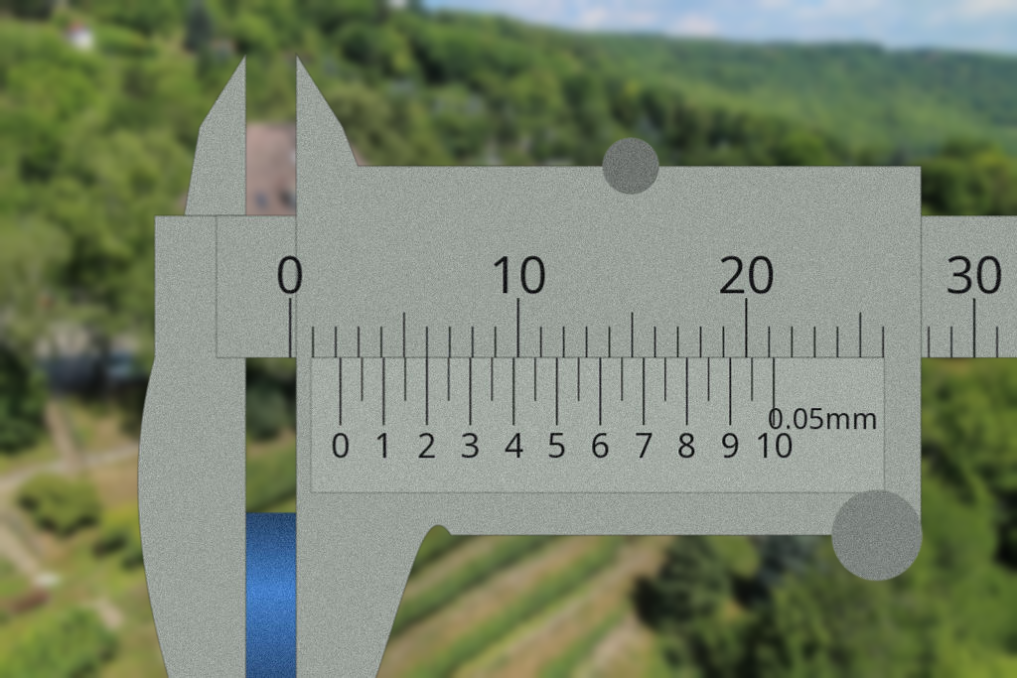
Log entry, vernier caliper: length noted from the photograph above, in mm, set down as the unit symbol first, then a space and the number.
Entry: mm 2.20
